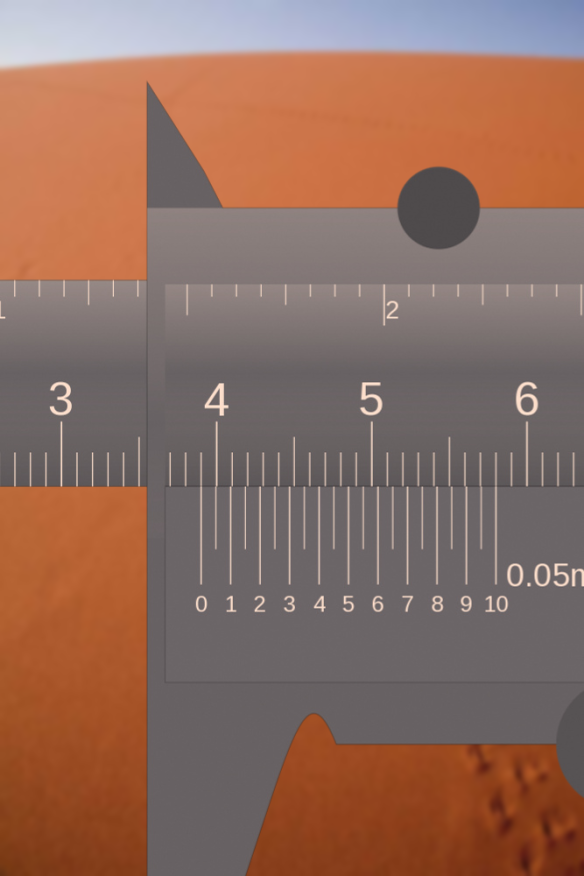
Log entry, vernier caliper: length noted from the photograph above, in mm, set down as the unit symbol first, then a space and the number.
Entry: mm 39.0
